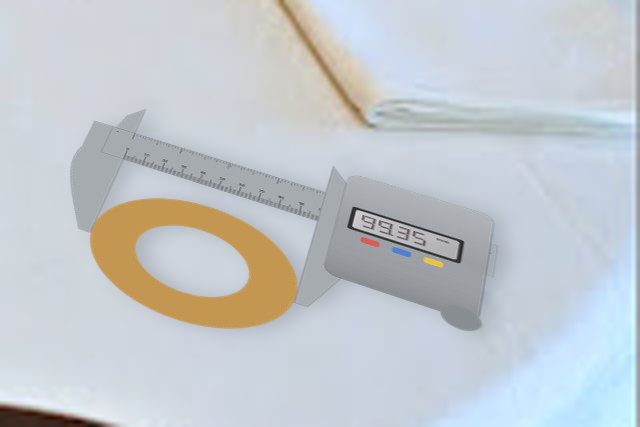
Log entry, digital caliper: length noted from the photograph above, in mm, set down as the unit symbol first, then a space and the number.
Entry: mm 99.35
